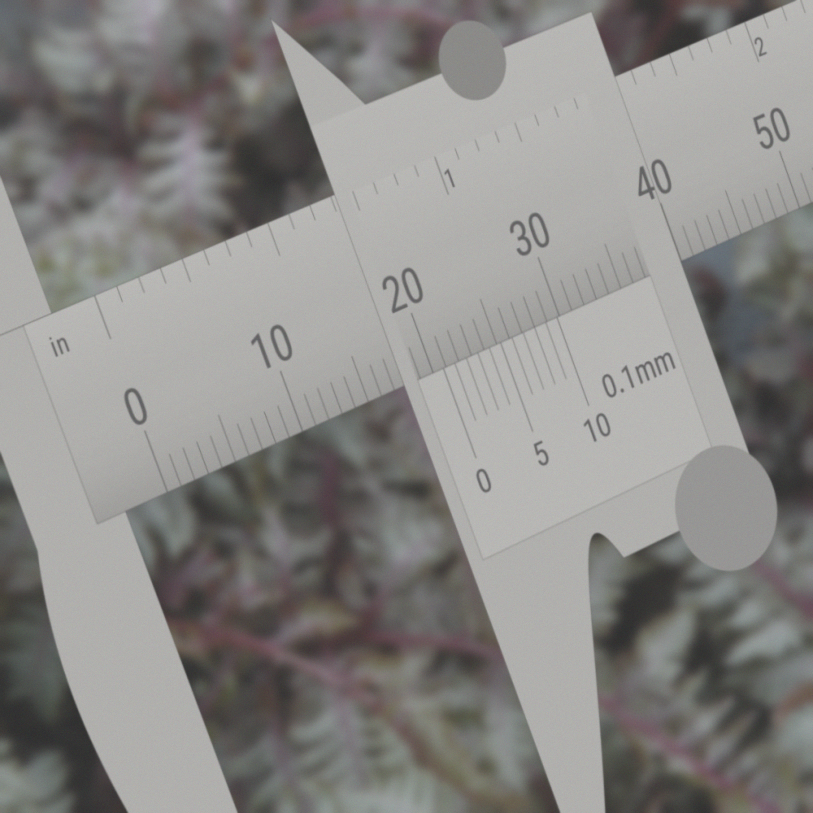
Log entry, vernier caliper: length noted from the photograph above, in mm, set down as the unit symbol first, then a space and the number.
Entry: mm 20.8
